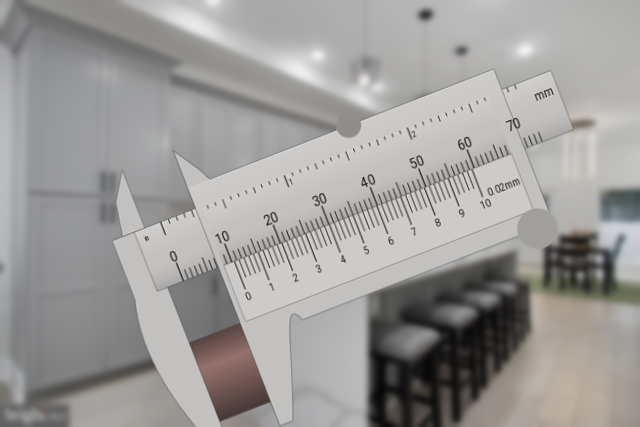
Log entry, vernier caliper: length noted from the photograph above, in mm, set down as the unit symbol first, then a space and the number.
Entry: mm 10.5
